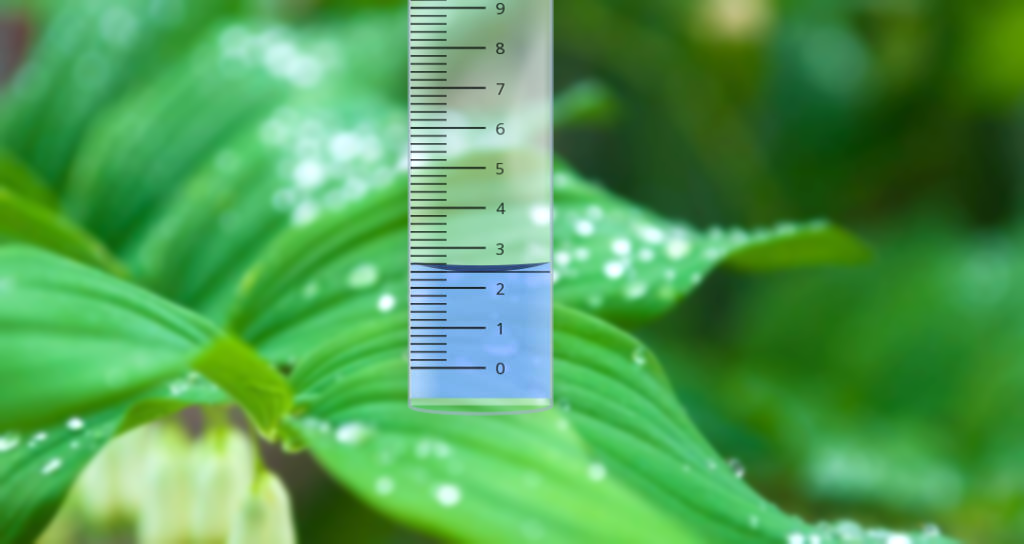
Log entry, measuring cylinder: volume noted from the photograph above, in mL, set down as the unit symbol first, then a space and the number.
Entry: mL 2.4
